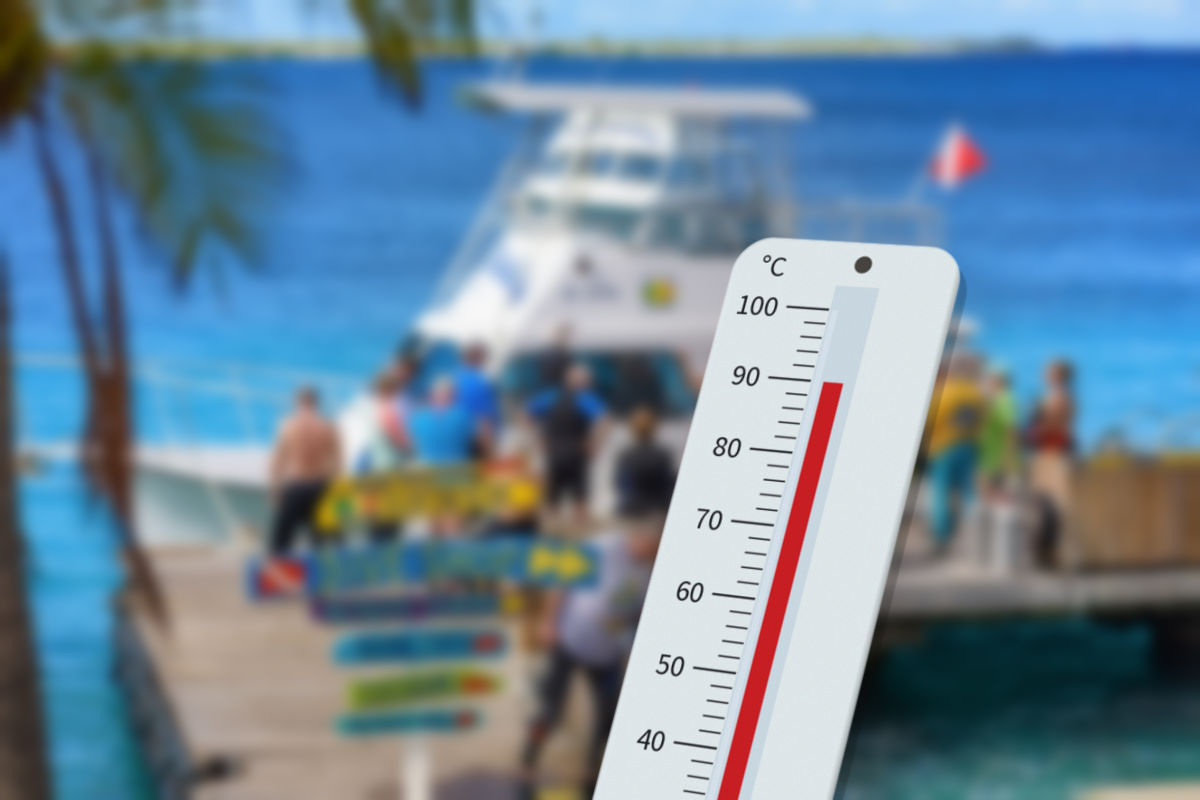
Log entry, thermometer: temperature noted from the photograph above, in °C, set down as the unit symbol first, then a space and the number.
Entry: °C 90
